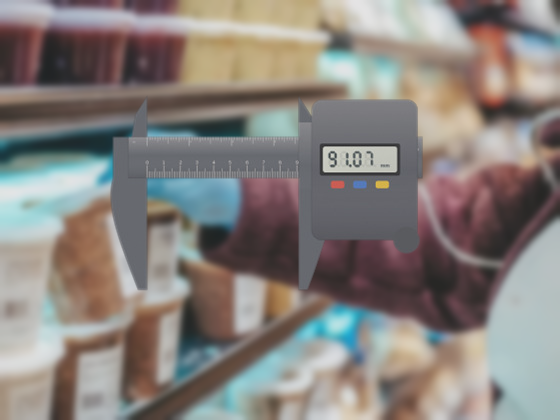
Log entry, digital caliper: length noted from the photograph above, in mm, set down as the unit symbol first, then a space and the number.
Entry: mm 91.07
